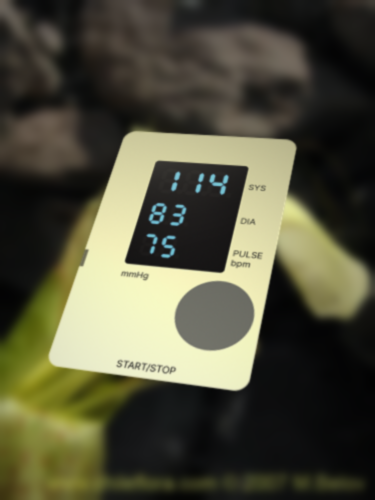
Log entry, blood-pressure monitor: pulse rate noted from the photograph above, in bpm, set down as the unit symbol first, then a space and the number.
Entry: bpm 75
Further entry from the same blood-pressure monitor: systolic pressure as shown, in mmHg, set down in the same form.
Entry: mmHg 114
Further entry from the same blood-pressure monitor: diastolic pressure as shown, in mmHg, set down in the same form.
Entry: mmHg 83
